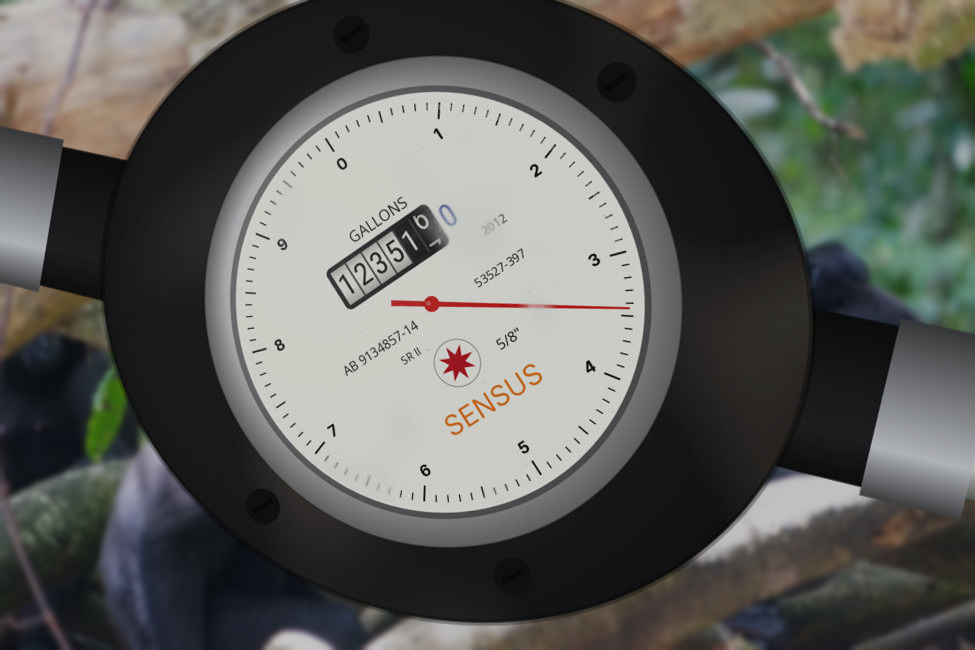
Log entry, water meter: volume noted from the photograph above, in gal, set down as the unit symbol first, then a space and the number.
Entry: gal 1235163.4
